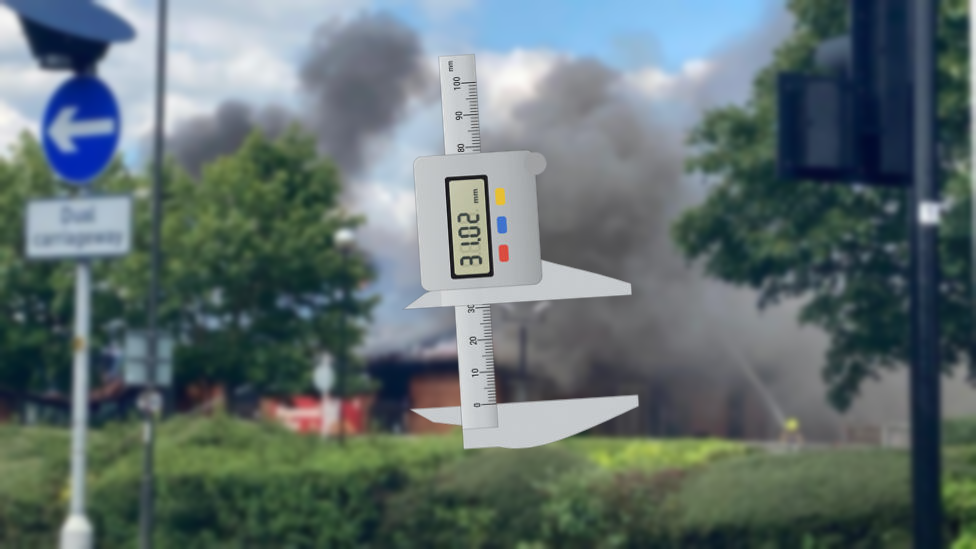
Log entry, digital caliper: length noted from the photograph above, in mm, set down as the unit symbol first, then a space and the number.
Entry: mm 31.02
